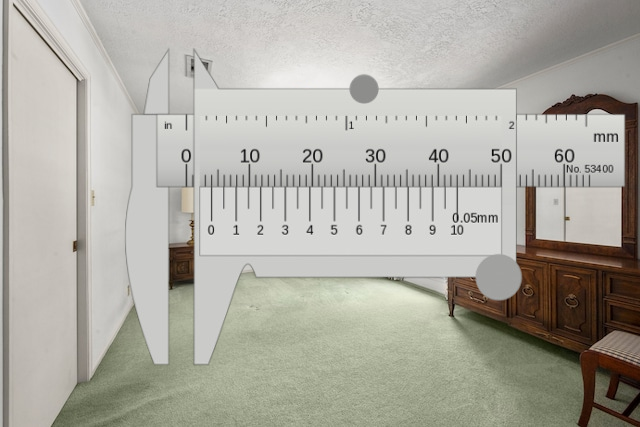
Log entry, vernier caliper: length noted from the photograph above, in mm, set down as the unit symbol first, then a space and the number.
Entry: mm 4.0
